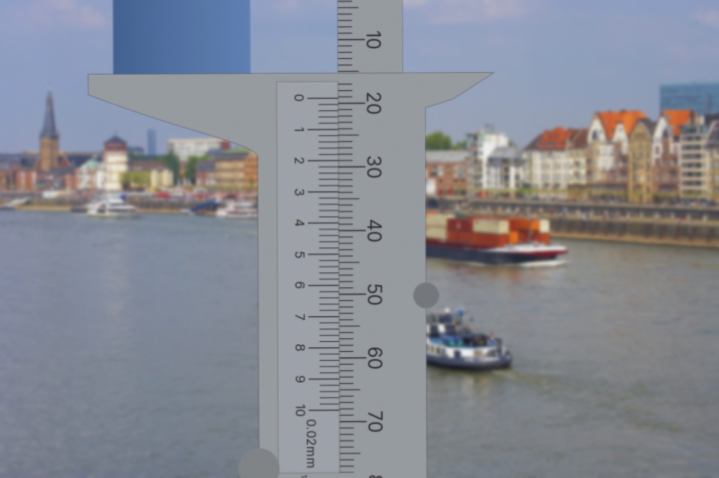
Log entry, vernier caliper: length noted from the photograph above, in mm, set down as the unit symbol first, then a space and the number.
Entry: mm 19.2
